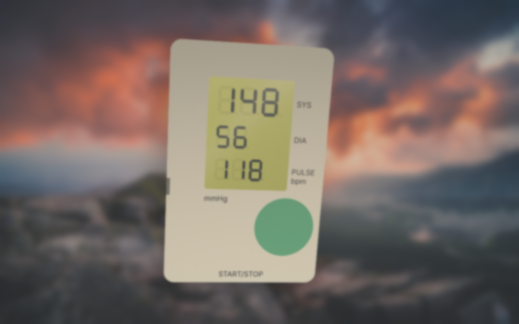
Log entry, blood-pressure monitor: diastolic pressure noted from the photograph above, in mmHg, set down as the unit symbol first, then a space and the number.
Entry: mmHg 56
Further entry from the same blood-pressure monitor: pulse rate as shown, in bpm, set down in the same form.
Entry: bpm 118
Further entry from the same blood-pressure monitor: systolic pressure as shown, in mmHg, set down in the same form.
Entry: mmHg 148
